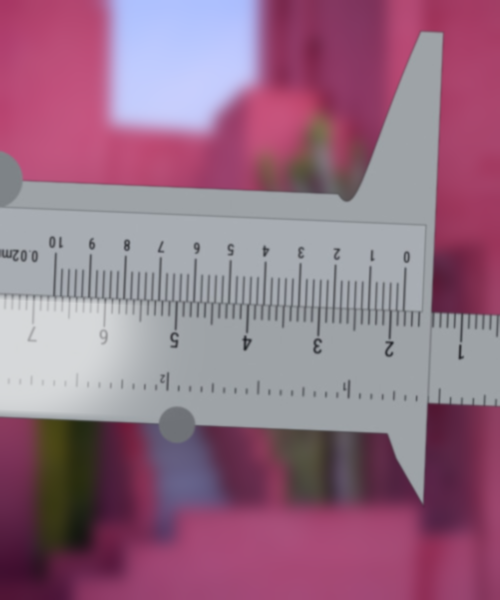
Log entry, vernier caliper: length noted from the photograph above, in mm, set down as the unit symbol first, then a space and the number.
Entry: mm 18.2
